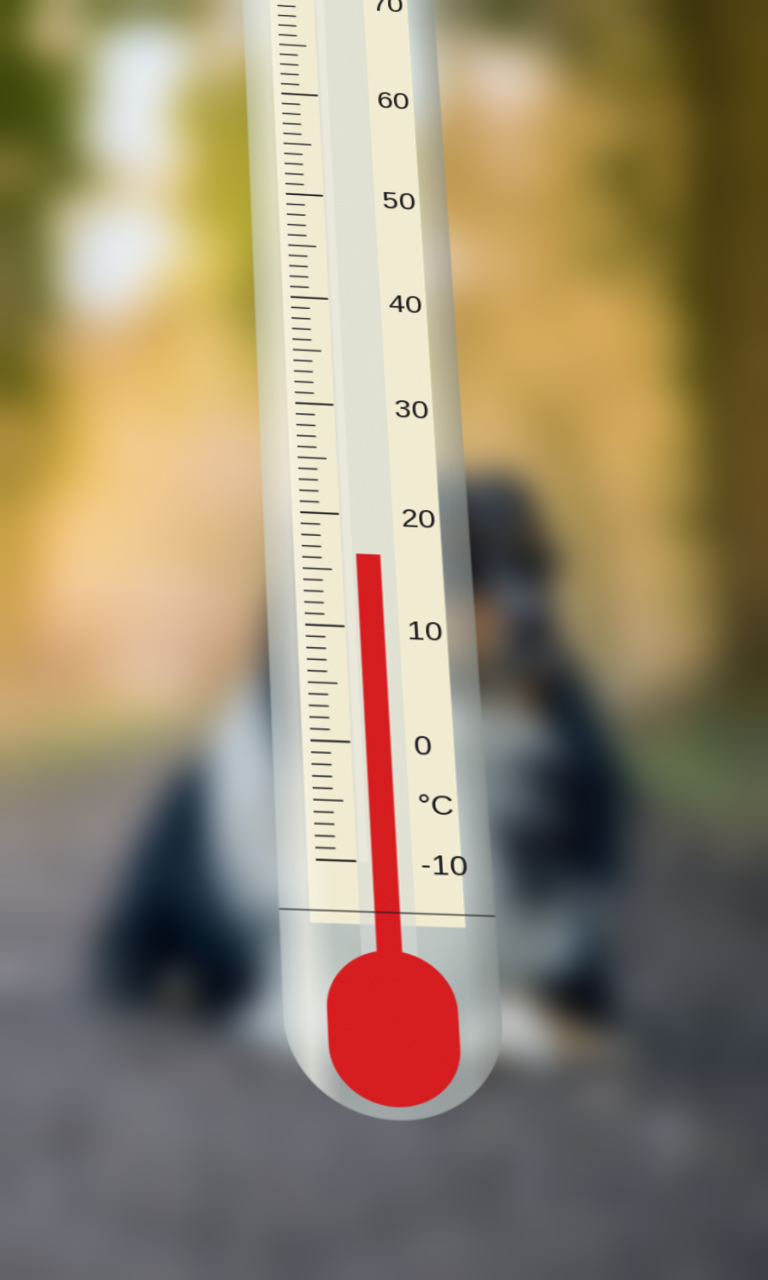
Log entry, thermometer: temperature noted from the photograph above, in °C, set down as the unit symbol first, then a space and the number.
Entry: °C 16.5
